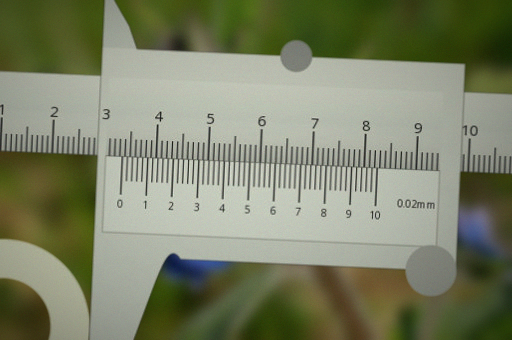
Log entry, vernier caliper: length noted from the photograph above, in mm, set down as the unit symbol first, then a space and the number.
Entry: mm 33.5
